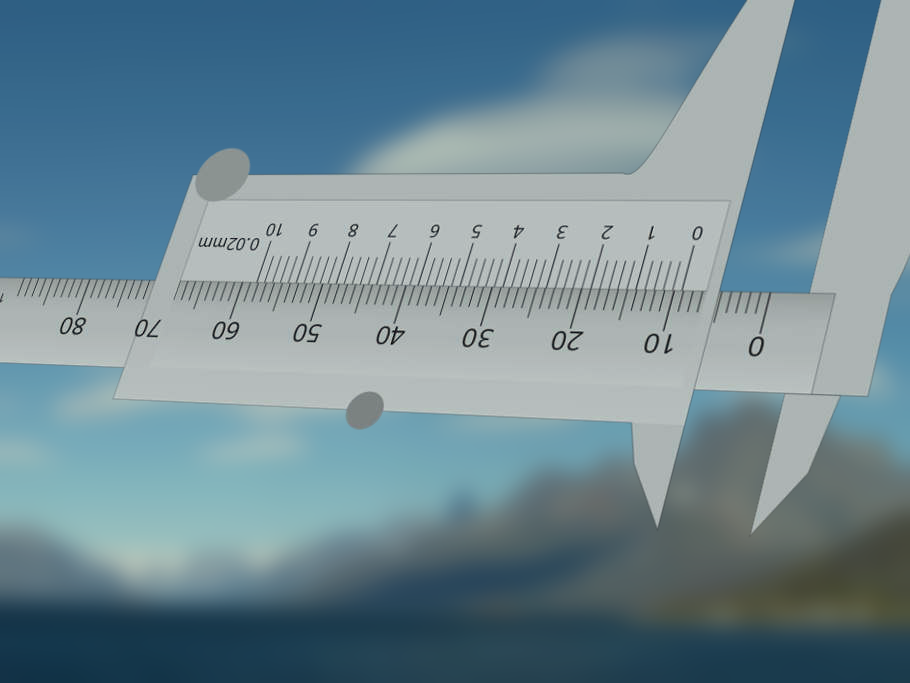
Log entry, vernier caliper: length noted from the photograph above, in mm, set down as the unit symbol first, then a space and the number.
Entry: mm 9.2
